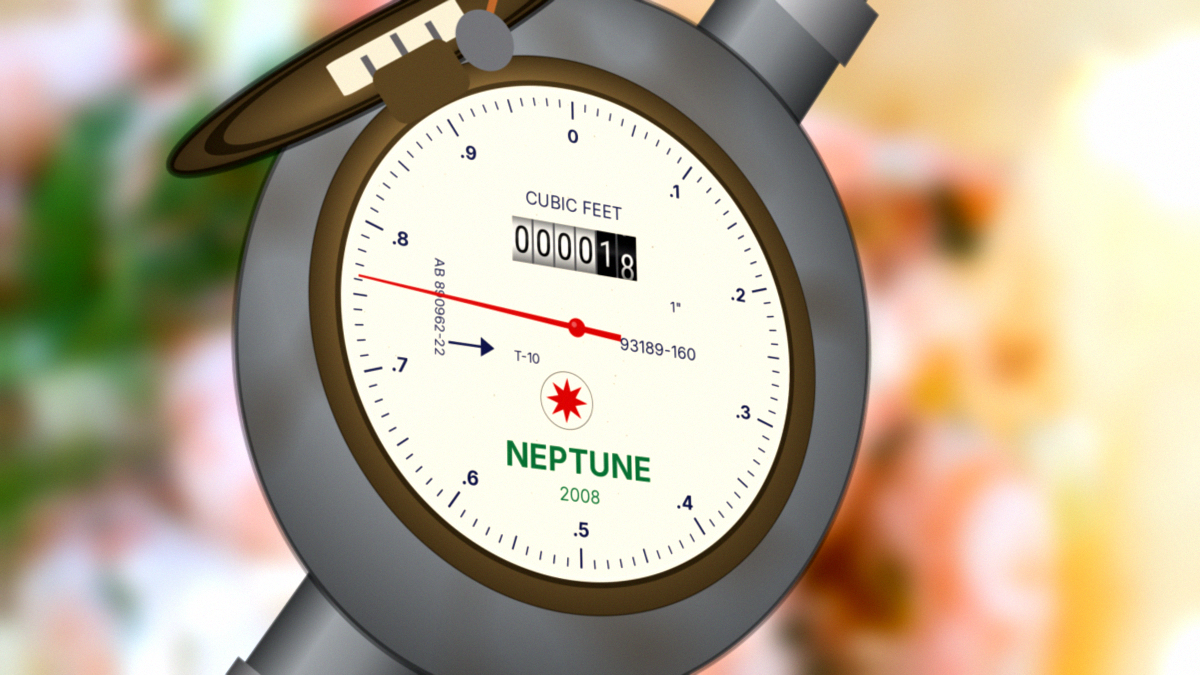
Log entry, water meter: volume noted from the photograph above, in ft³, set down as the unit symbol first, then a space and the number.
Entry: ft³ 17.76
